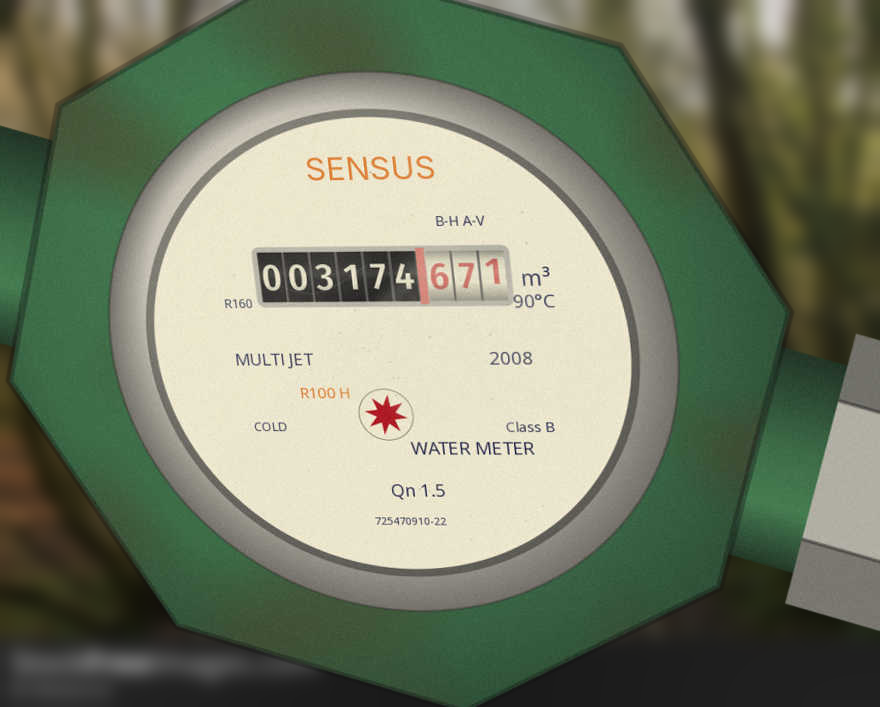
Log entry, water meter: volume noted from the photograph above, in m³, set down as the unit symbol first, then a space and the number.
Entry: m³ 3174.671
